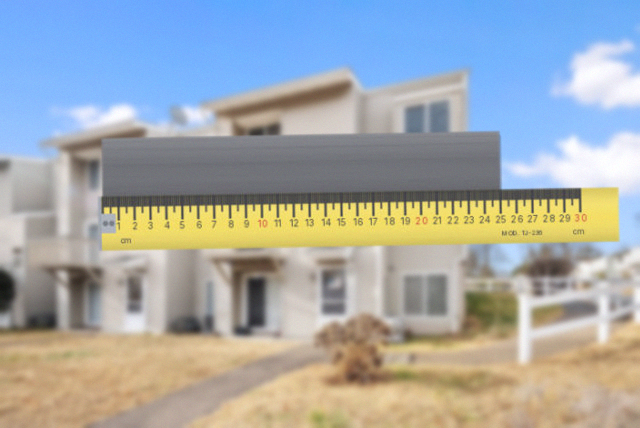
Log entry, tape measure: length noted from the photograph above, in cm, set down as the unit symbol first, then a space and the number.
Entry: cm 25
